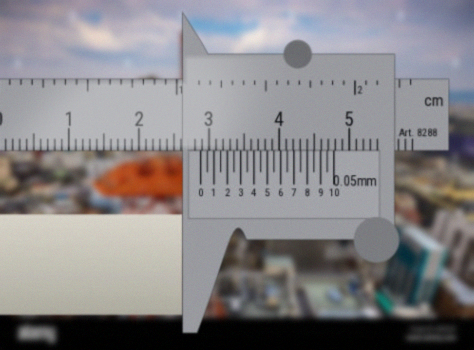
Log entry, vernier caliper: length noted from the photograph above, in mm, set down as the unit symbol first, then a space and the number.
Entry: mm 28.8
